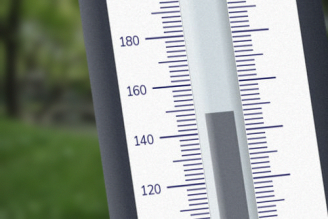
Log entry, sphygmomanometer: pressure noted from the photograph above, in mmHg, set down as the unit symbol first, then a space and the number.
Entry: mmHg 148
